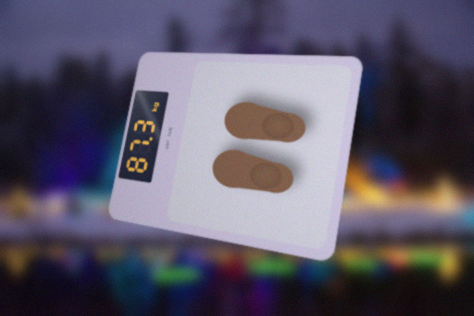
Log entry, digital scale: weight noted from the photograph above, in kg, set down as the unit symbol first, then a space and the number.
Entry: kg 87.3
